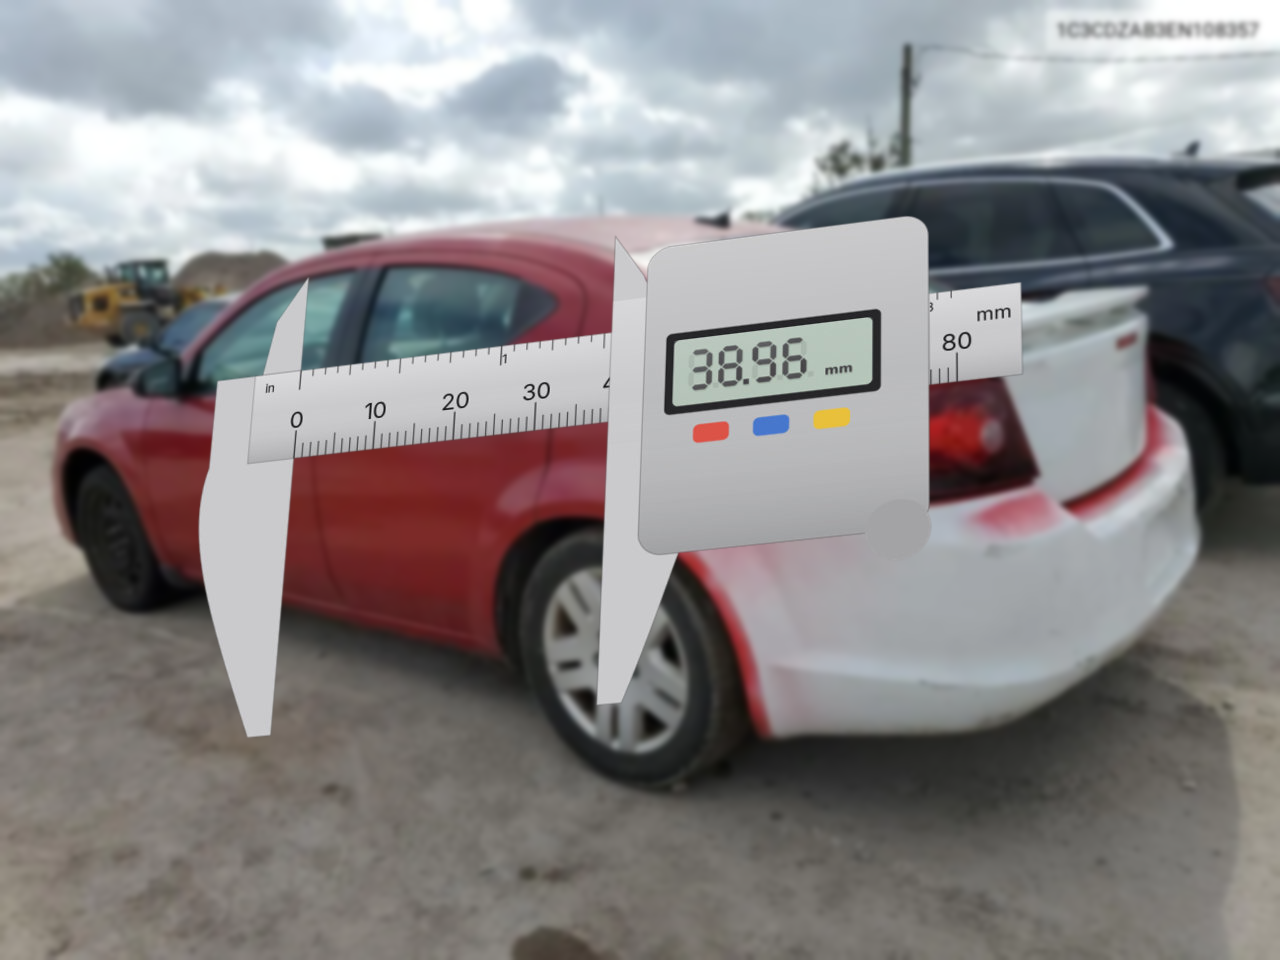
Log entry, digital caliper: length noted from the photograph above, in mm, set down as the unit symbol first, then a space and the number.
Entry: mm 38.96
